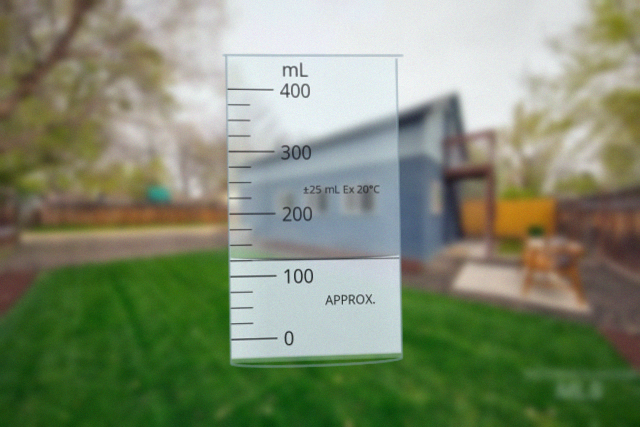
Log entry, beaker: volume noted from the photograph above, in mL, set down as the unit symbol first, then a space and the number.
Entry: mL 125
